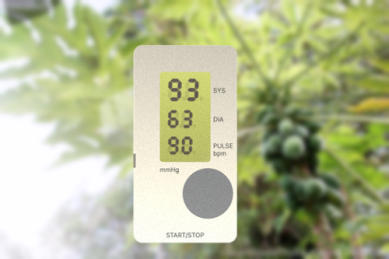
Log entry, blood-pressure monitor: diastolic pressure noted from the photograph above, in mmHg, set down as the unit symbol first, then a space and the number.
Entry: mmHg 63
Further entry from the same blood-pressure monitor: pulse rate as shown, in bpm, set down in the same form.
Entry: bpm 90
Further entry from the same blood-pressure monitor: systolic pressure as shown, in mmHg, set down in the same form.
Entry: mmHg 93
